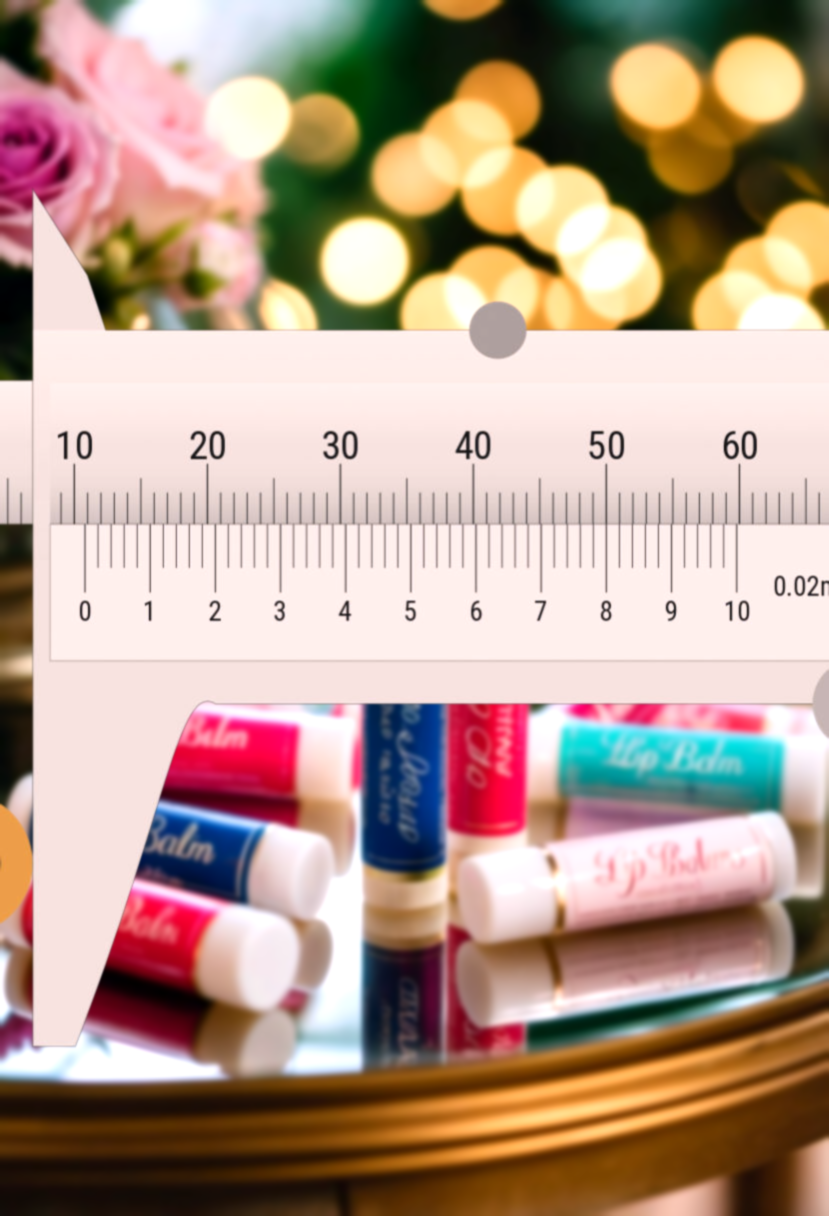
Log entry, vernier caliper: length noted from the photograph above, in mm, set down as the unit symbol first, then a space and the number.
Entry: mm 10.8
